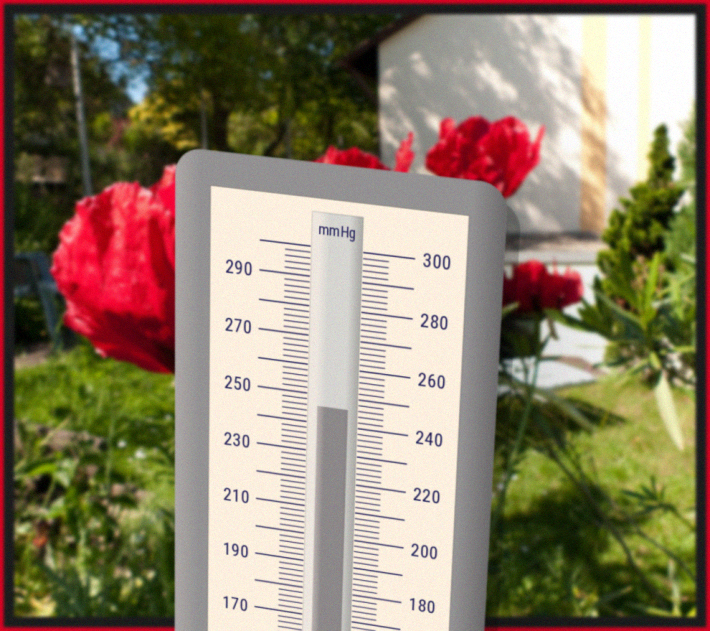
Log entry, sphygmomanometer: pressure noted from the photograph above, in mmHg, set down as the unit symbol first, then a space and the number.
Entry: mmHg 246
